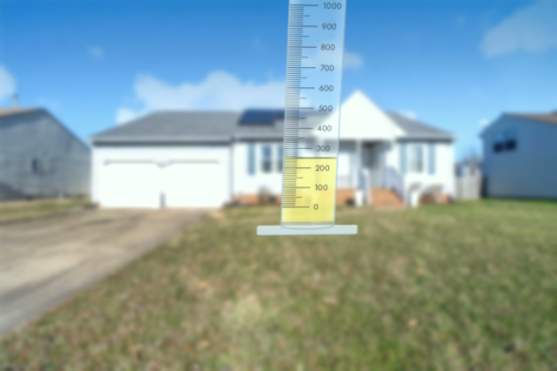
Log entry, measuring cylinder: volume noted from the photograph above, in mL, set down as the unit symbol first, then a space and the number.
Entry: mL 250
